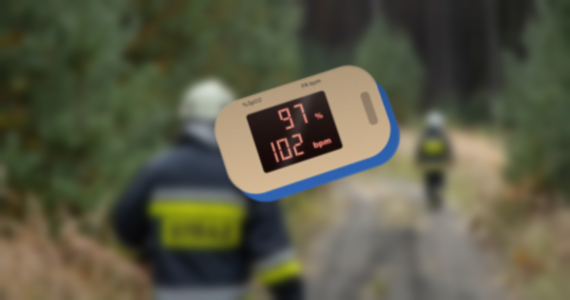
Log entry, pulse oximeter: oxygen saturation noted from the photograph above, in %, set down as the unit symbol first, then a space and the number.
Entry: % 97
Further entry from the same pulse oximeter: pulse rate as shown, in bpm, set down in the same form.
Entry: bpm 102
